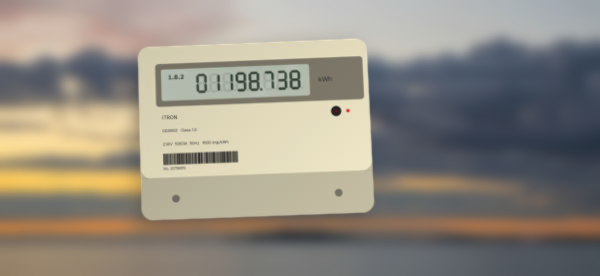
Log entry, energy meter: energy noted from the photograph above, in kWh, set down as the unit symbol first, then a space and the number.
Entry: kWh 1198.738
